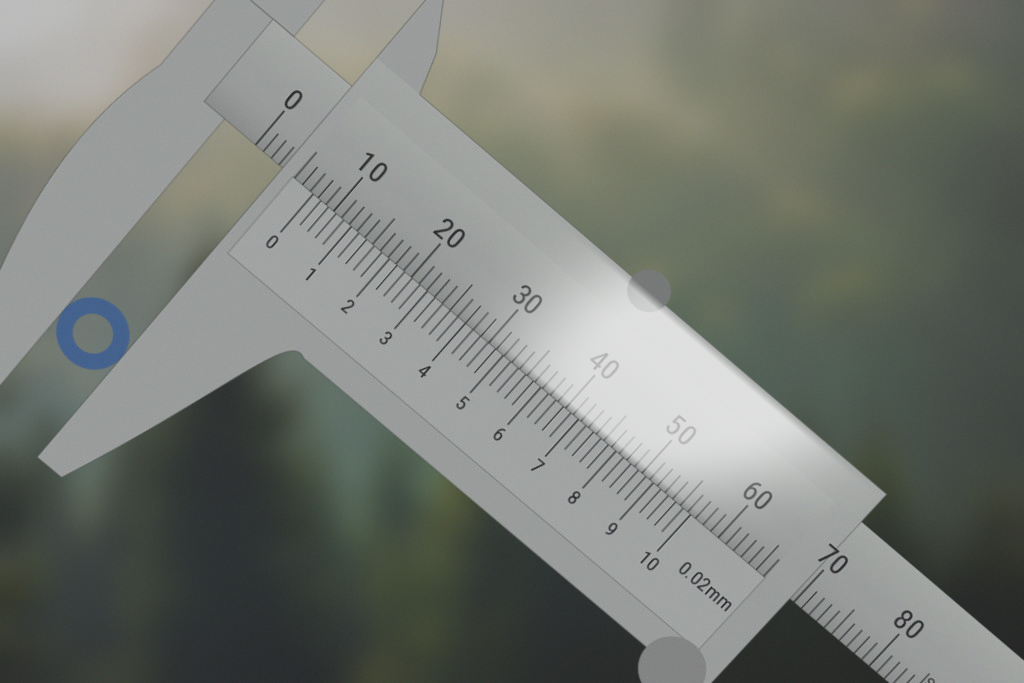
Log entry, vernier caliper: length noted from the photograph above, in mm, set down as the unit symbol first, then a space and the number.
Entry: mm 7.4
